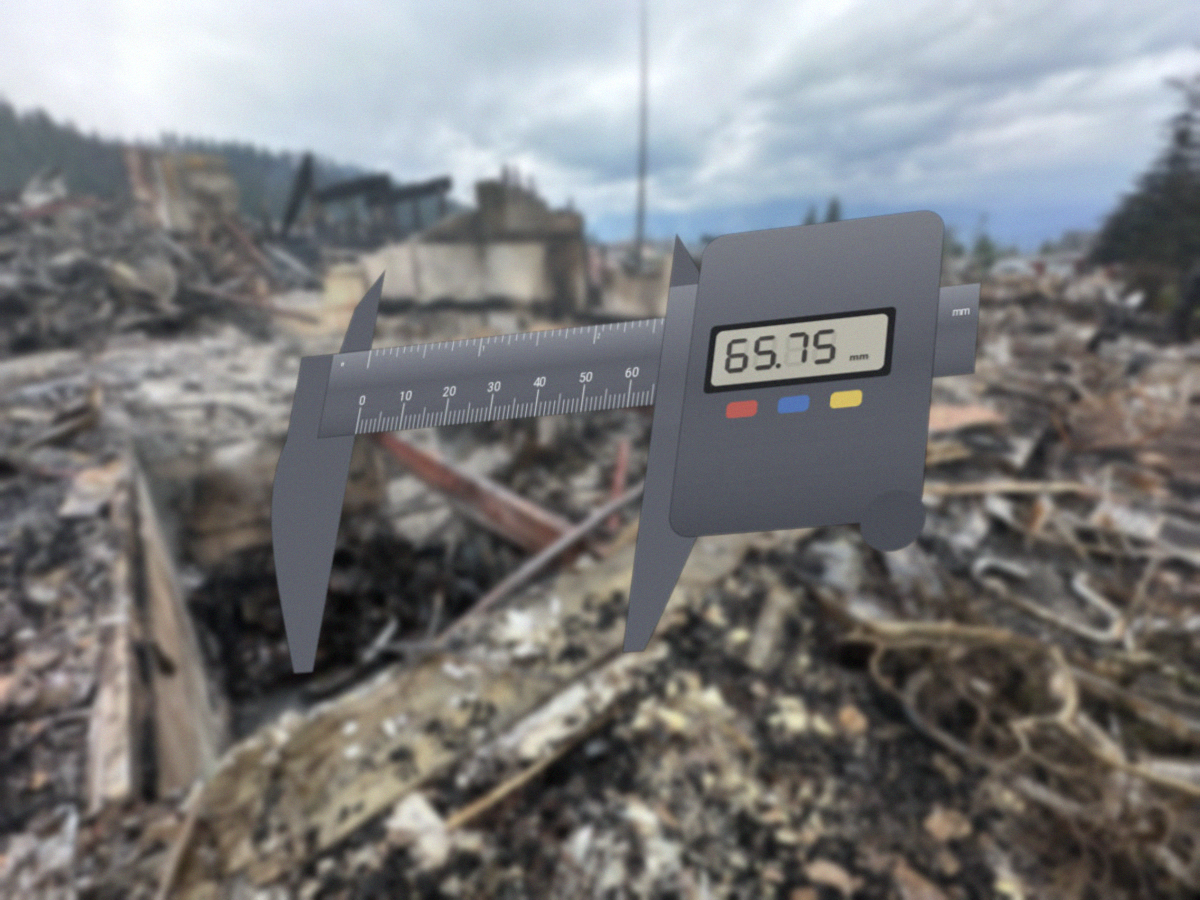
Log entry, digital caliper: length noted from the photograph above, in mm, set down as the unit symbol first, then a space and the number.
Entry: mm 65.75
